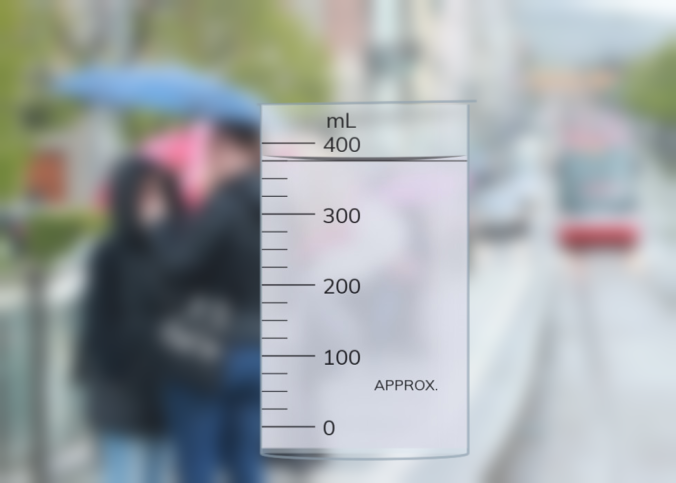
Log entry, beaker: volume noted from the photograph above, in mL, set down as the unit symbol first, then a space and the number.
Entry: mL 375
